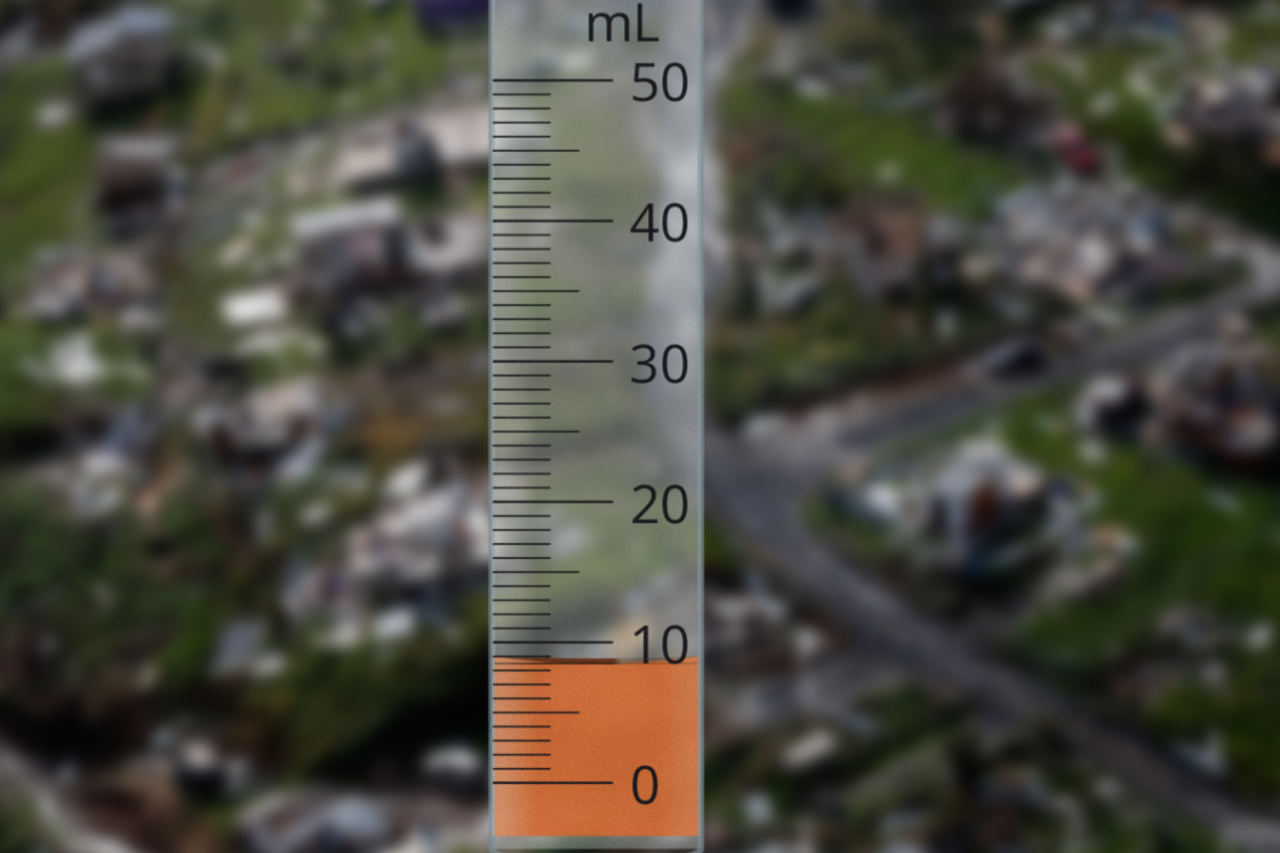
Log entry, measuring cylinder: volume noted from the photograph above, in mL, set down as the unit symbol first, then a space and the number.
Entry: mL 8.5
